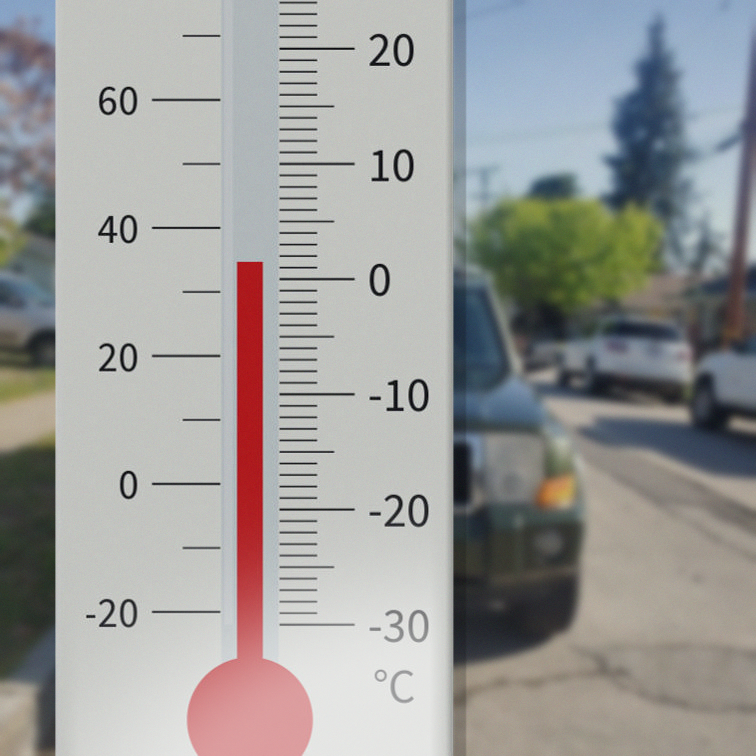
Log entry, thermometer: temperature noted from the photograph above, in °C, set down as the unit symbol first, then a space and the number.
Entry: °C 1.5
